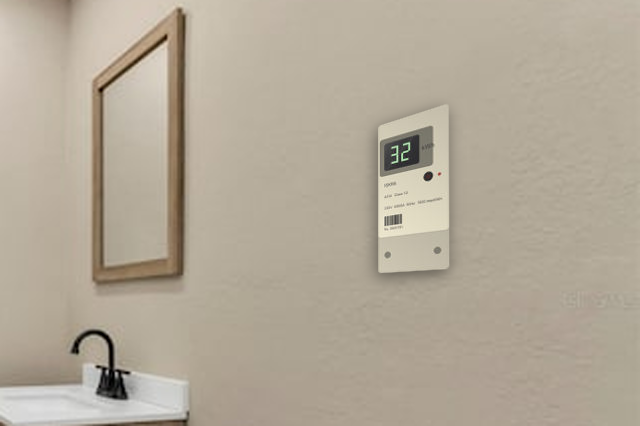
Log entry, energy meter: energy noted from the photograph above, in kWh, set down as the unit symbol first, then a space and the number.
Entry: kWh 32
